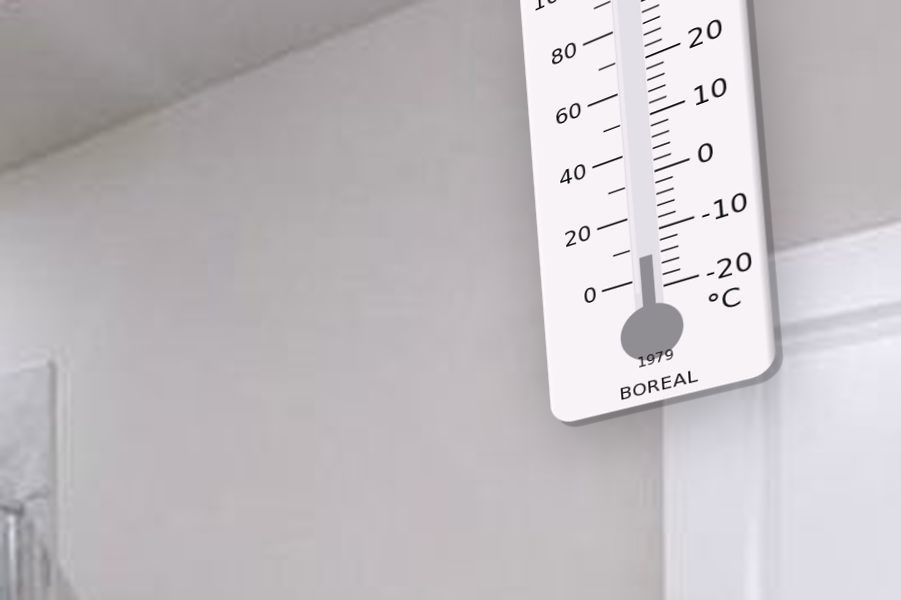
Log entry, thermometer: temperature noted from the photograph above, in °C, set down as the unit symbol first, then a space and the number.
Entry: °C -14
